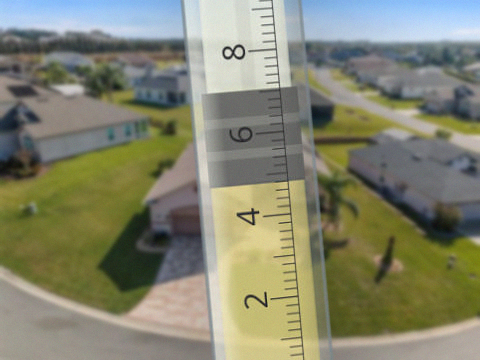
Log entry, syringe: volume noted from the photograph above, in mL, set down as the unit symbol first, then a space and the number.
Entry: mL 4.8
